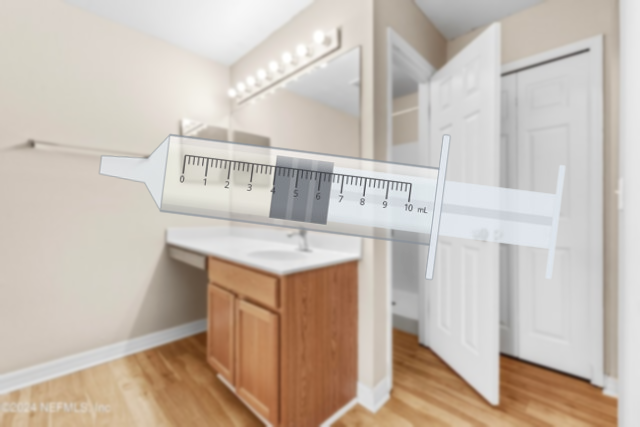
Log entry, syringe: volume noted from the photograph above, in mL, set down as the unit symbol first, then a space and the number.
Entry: mL 4
